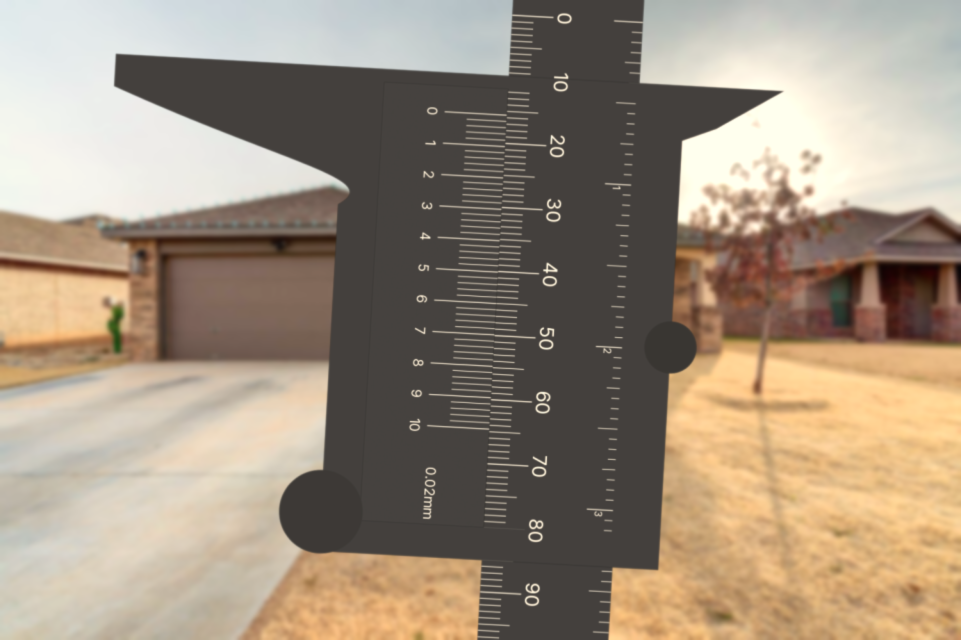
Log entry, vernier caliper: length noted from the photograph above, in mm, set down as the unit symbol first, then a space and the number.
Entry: mm 15.6
